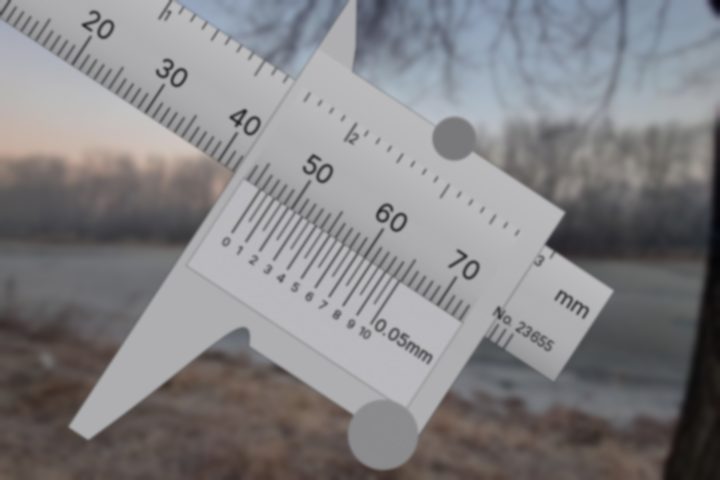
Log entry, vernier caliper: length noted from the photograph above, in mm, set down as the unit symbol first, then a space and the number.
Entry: mm 45.8
